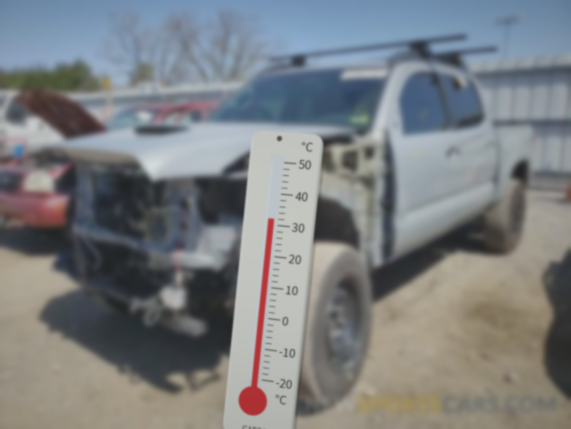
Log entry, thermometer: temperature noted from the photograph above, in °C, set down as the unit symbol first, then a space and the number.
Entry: °C 32
